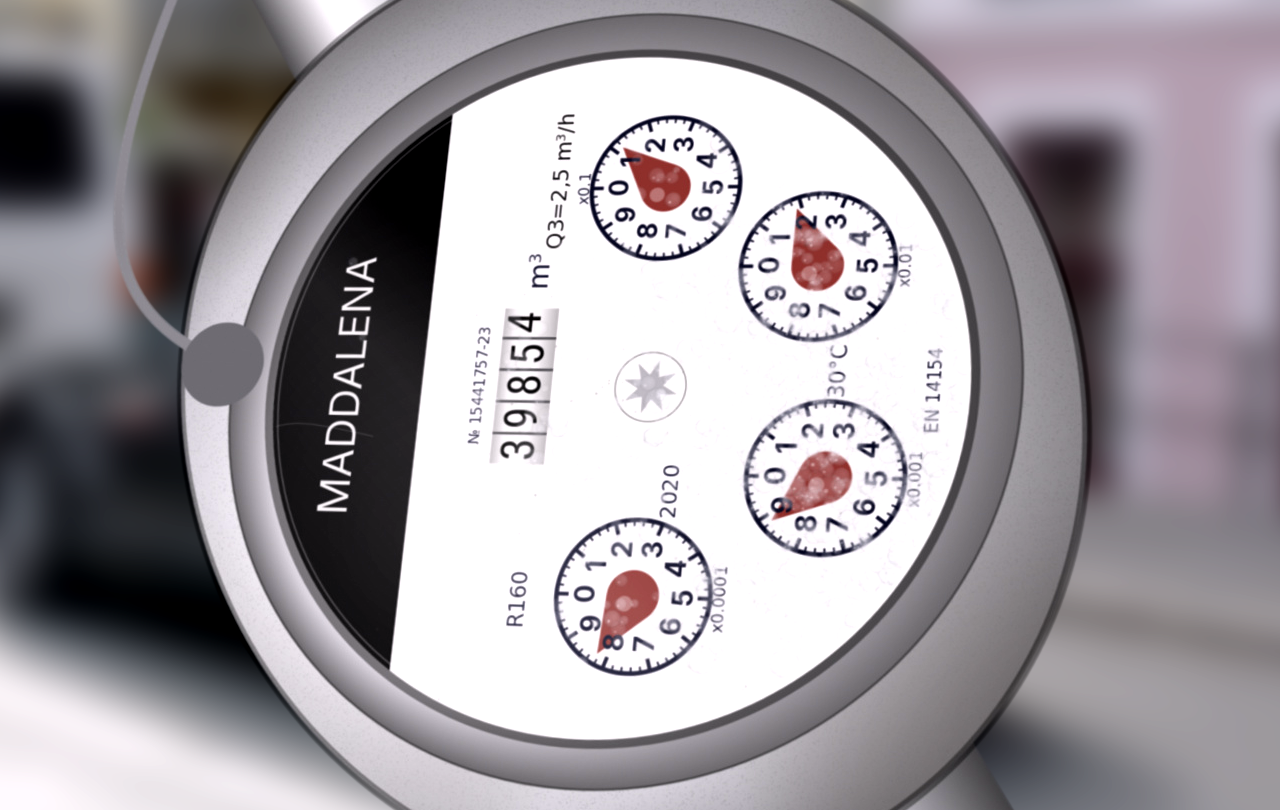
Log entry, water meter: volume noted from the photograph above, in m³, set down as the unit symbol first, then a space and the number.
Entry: m³ 39854.1188
